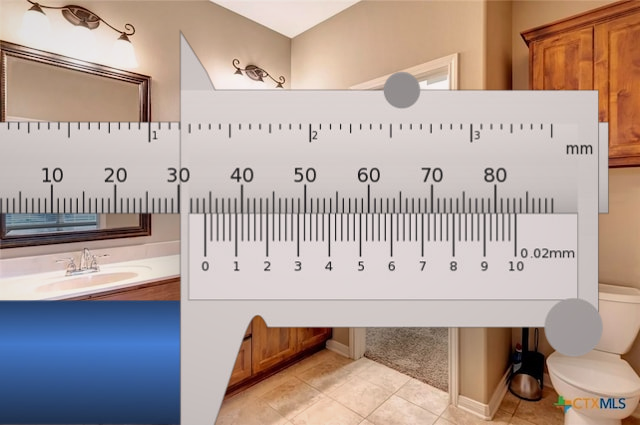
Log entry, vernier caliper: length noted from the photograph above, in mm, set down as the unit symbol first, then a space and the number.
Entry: mm 34.2
